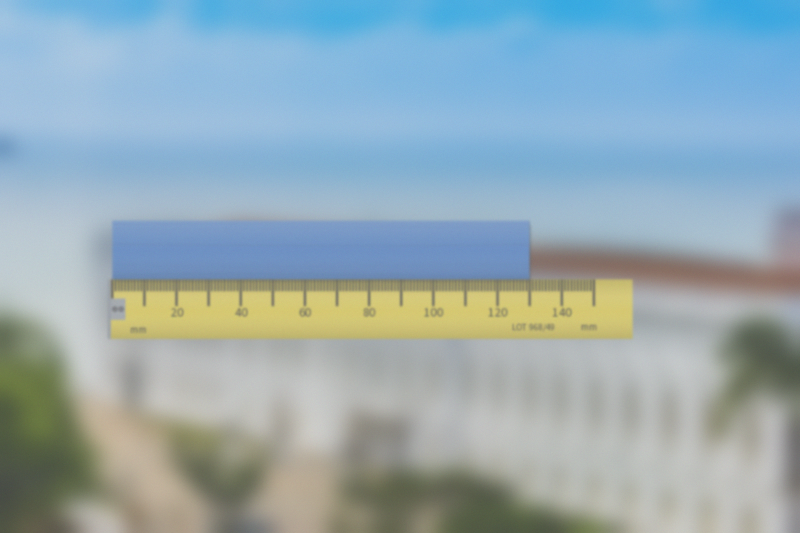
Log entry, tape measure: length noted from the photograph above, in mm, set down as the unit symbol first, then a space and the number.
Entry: mm 130
